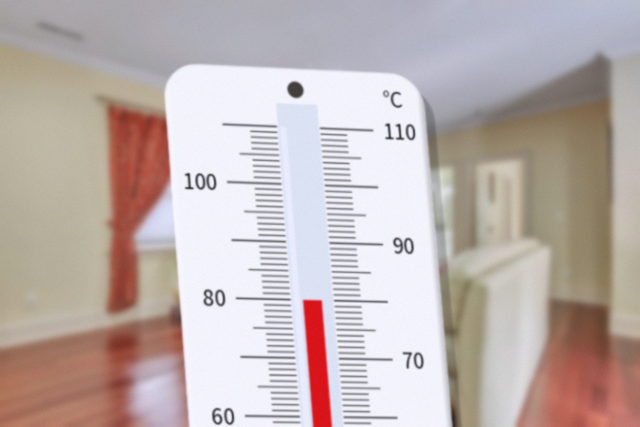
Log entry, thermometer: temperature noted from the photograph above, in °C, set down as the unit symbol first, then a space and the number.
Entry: °C 80
